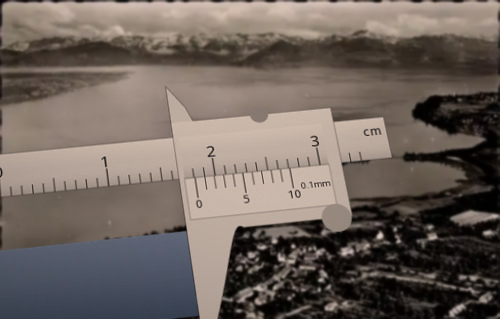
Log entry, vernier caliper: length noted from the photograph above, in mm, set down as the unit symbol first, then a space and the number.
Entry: mm 18.1
